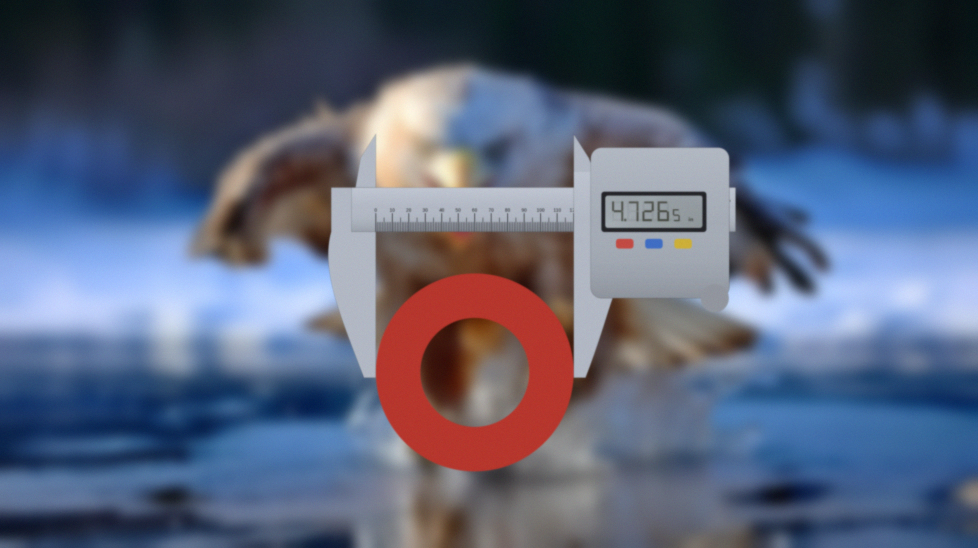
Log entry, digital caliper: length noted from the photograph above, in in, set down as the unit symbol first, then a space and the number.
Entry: in 4.7265
